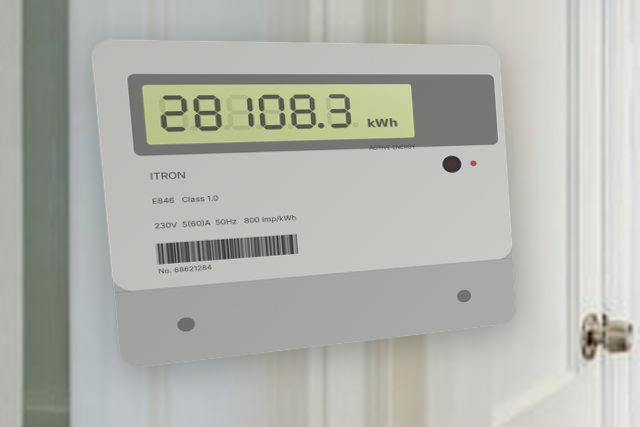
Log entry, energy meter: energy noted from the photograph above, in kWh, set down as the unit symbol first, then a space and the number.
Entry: kWh 28108.3
